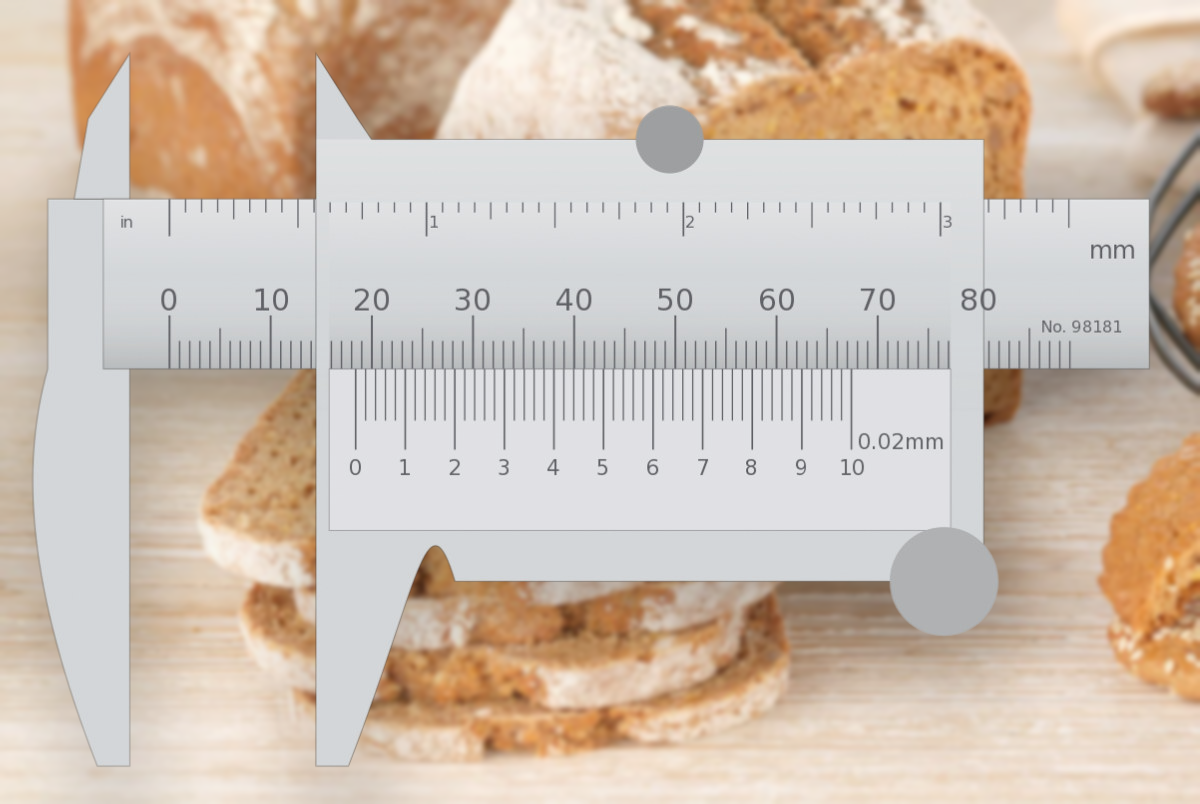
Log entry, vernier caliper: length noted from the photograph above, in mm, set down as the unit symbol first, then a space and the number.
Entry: mm 18.4
